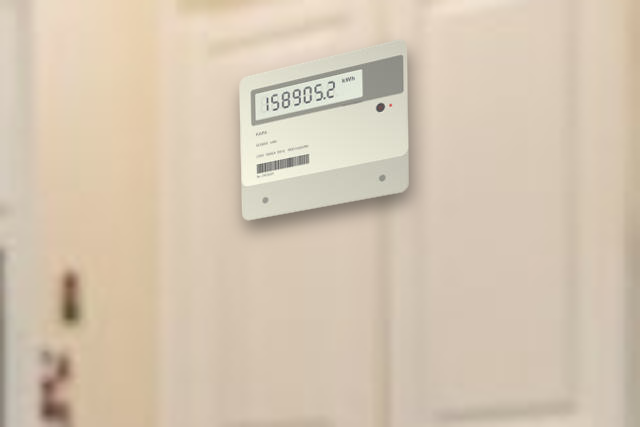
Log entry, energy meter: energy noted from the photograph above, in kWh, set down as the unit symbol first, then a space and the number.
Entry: kWh 158905.2
